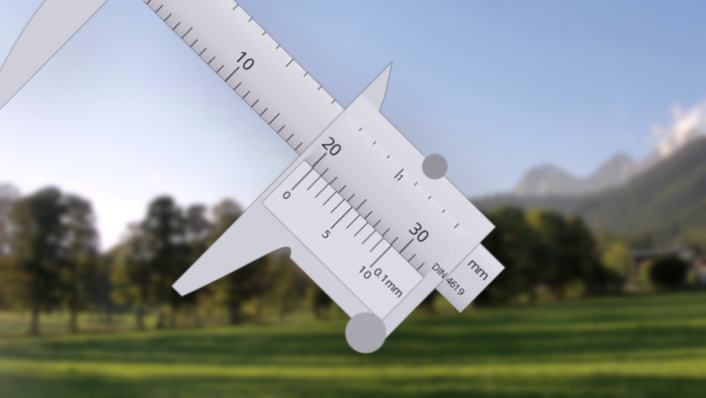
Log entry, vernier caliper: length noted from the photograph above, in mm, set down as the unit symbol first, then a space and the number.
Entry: mm 20.1
